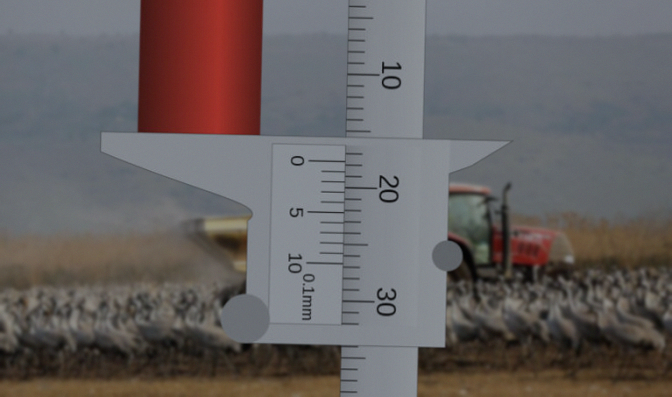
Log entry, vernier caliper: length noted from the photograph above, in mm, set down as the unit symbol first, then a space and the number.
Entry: mm 17.7
